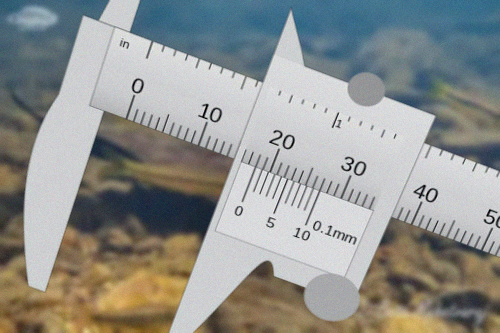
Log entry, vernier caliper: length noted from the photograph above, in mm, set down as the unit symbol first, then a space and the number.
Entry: mm 18.0
